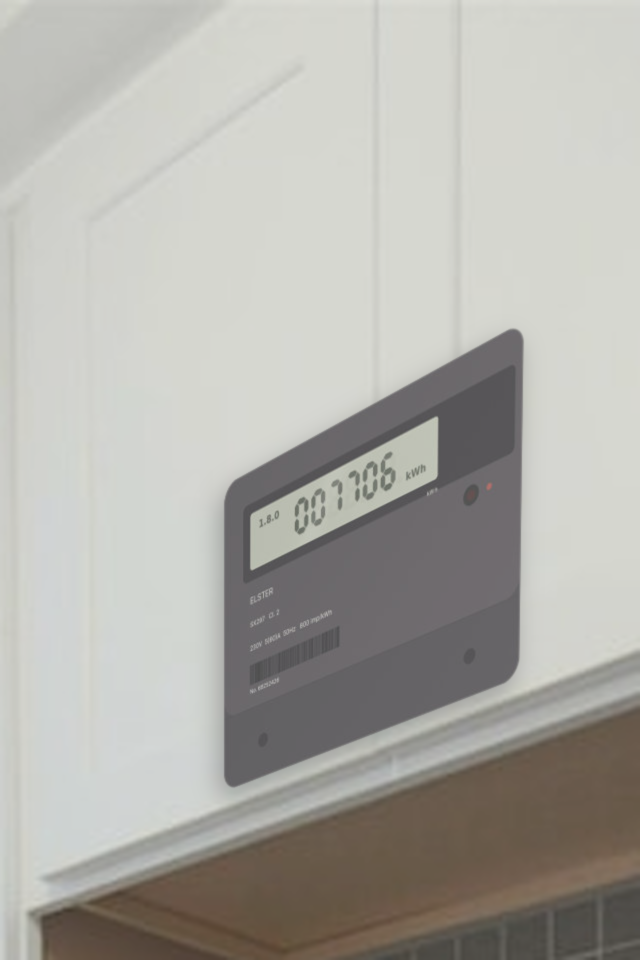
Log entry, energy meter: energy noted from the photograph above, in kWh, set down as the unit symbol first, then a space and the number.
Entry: kWh 7706
